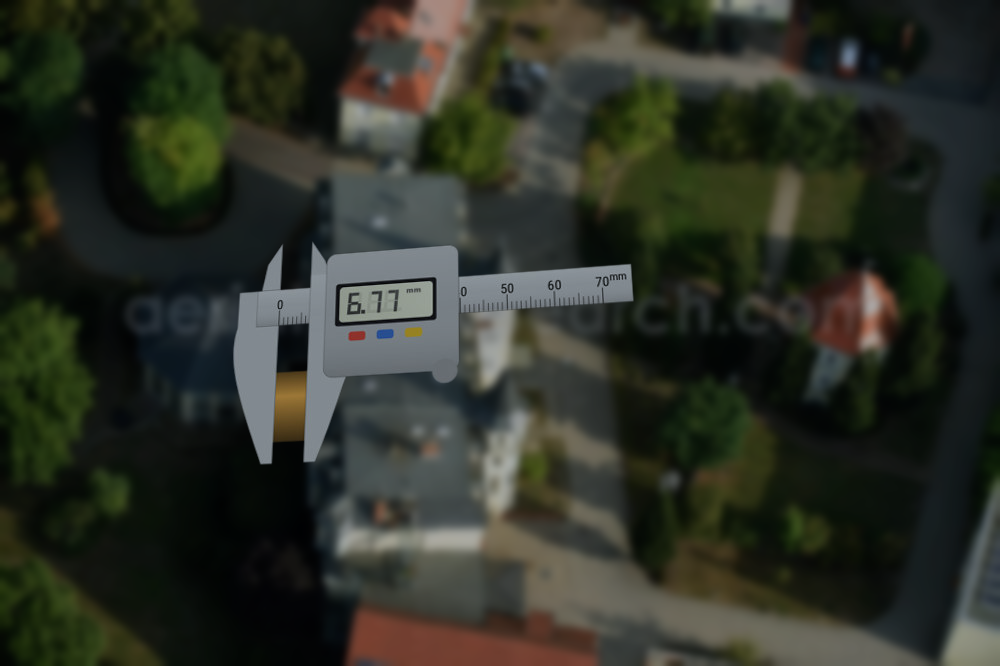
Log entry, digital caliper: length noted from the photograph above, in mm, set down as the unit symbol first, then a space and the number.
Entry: mm 6.77
